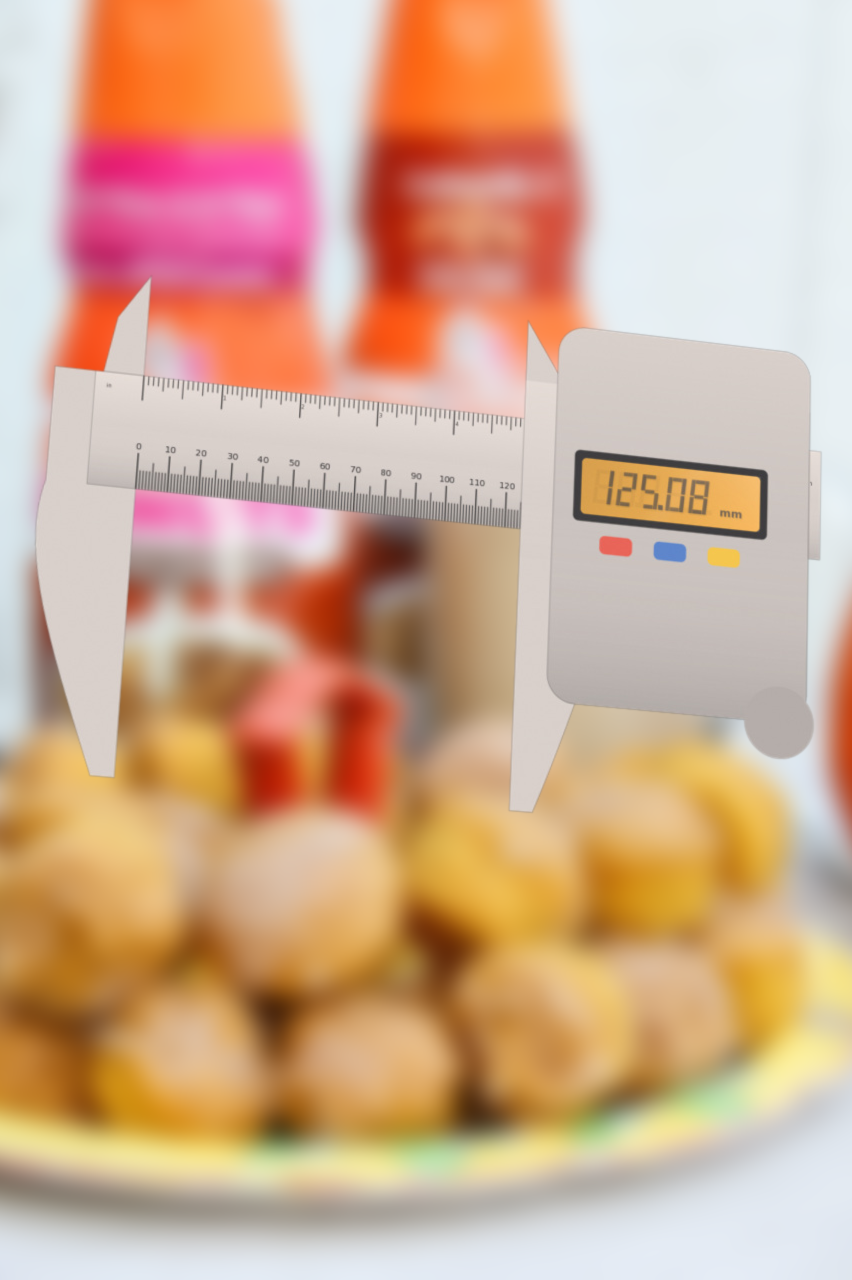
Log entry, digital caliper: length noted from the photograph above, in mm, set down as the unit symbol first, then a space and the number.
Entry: mm 125.08
